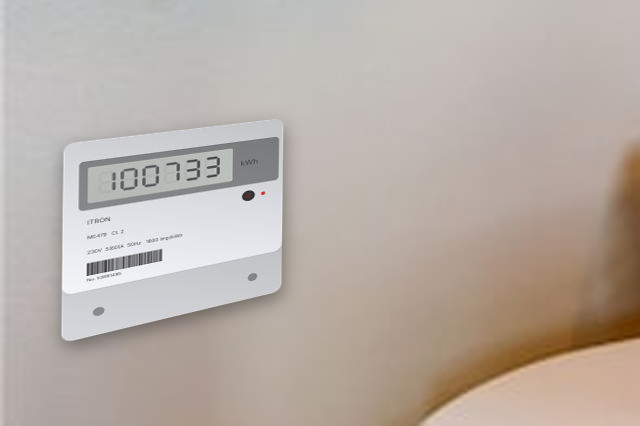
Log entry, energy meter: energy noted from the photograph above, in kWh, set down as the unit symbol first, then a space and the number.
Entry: kWh 100733
